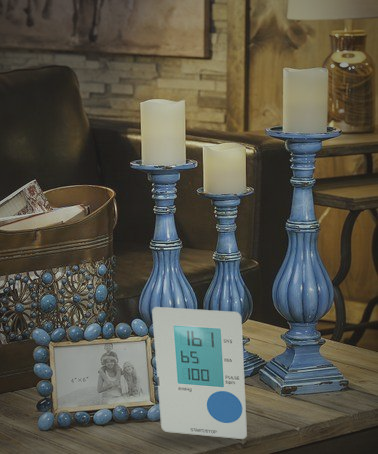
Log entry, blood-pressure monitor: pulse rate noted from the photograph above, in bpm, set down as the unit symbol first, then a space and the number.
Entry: bpm 100
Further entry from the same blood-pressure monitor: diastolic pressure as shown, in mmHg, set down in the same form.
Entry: mmHg 65
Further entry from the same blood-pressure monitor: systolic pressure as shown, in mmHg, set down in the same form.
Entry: mmHg 161
